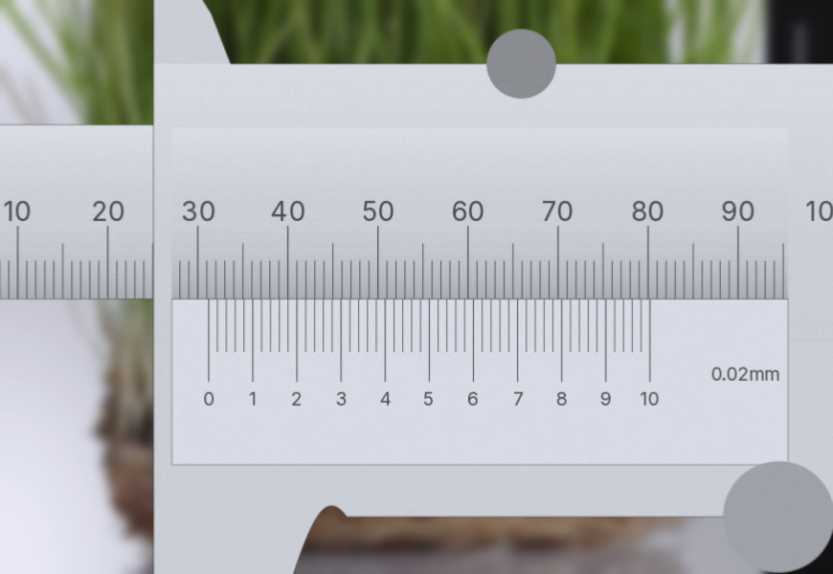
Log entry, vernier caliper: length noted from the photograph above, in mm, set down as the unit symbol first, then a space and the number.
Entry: mm 31.2
